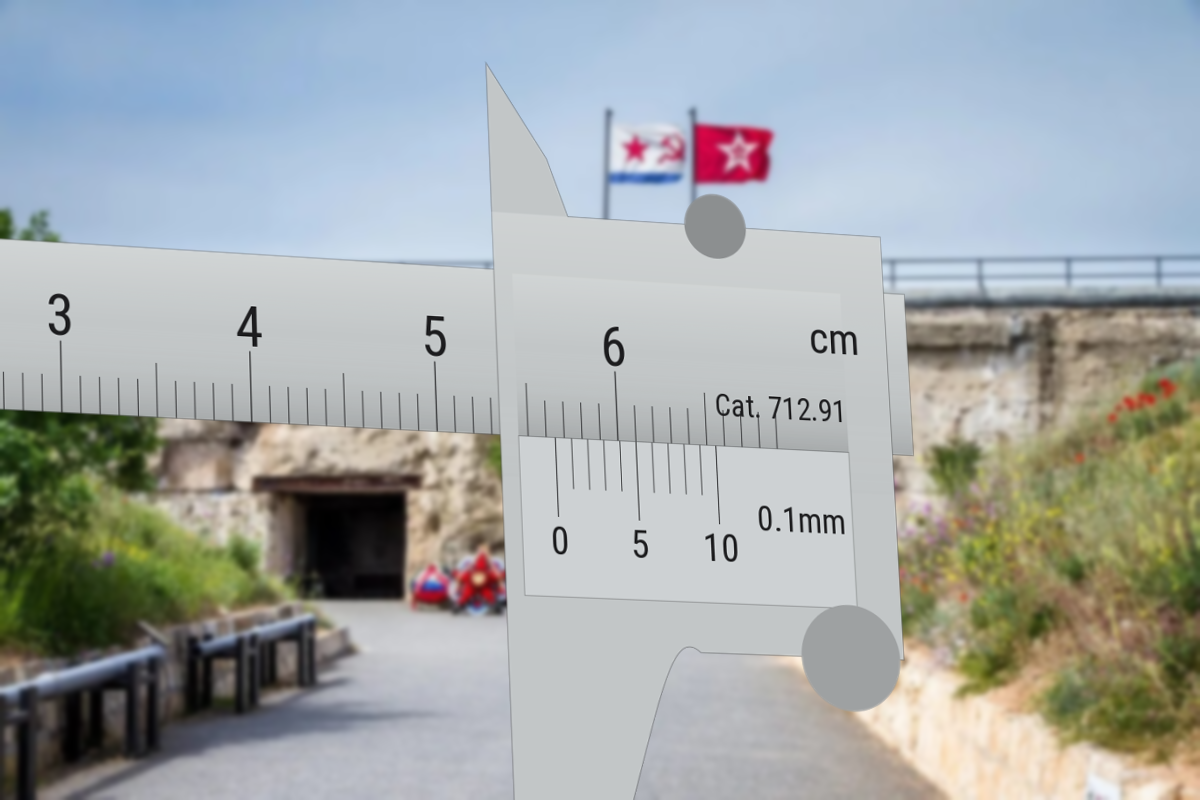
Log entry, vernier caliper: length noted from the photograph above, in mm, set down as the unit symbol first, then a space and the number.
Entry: mm 56.5
